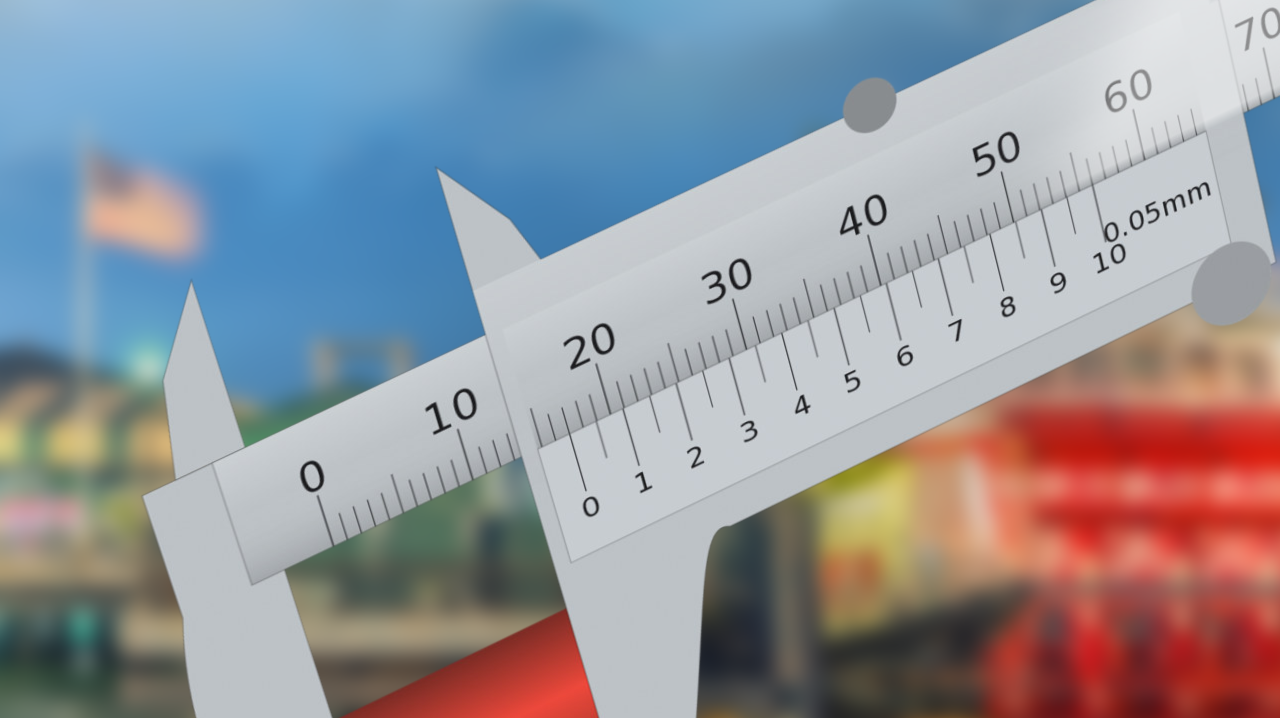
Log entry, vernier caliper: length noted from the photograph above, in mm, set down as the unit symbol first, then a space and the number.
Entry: mm 17.0
